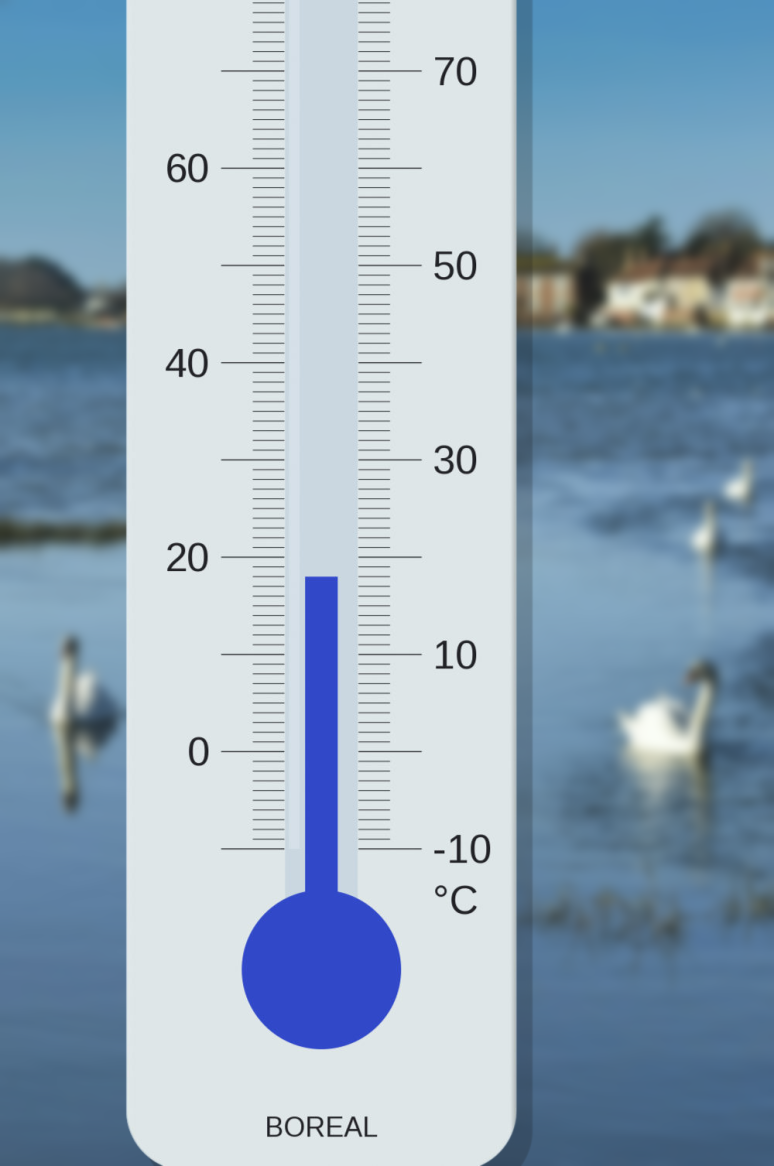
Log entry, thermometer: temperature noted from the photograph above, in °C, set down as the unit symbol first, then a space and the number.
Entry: °C 18
